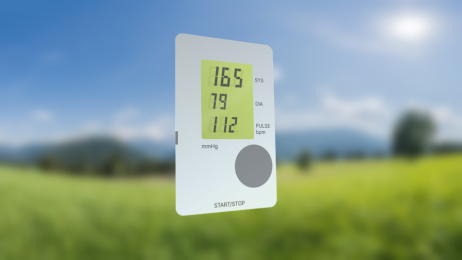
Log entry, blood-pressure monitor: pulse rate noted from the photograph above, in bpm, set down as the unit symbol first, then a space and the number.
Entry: bpm 112
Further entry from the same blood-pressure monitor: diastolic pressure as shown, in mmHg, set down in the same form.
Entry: mmHg 79
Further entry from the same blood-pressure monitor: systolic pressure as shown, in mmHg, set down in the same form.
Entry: mmHg 165
